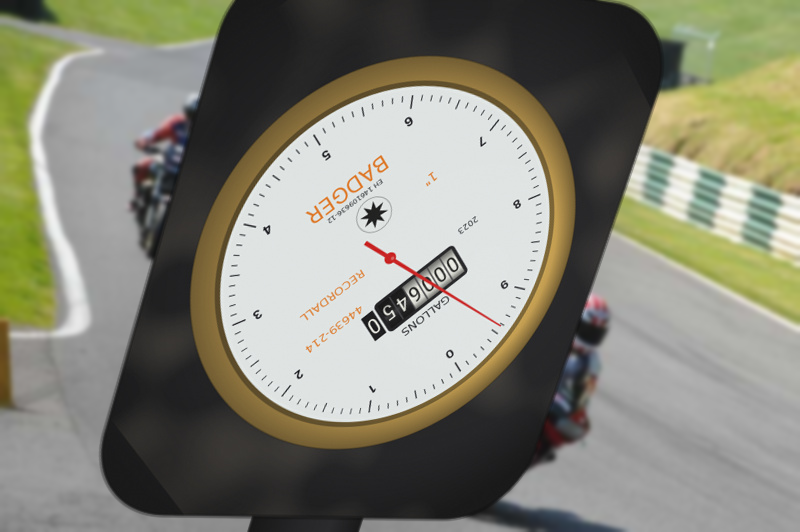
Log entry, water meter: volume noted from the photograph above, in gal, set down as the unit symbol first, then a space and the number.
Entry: gal 6449.4
